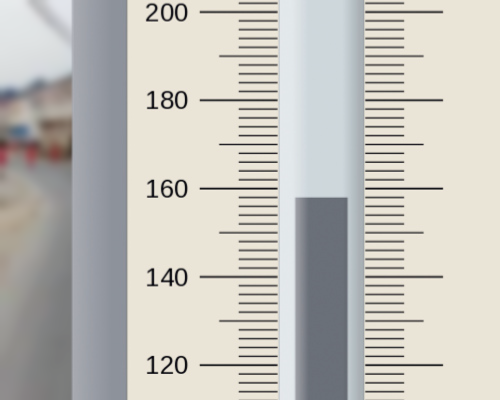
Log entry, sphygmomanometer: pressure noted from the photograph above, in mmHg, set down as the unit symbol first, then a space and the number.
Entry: mmHg 158
